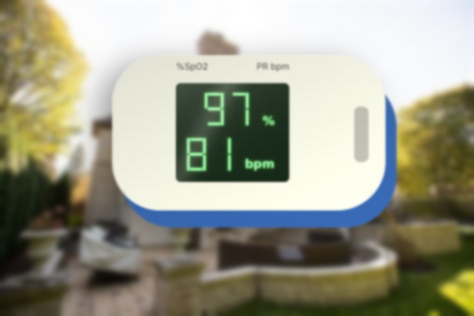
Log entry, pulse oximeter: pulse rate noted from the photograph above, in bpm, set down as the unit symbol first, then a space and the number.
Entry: bpm 81
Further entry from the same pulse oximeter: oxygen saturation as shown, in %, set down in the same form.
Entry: % 97
